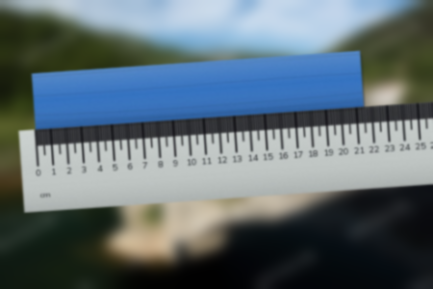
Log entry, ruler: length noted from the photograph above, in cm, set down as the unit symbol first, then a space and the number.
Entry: cm 21.5
